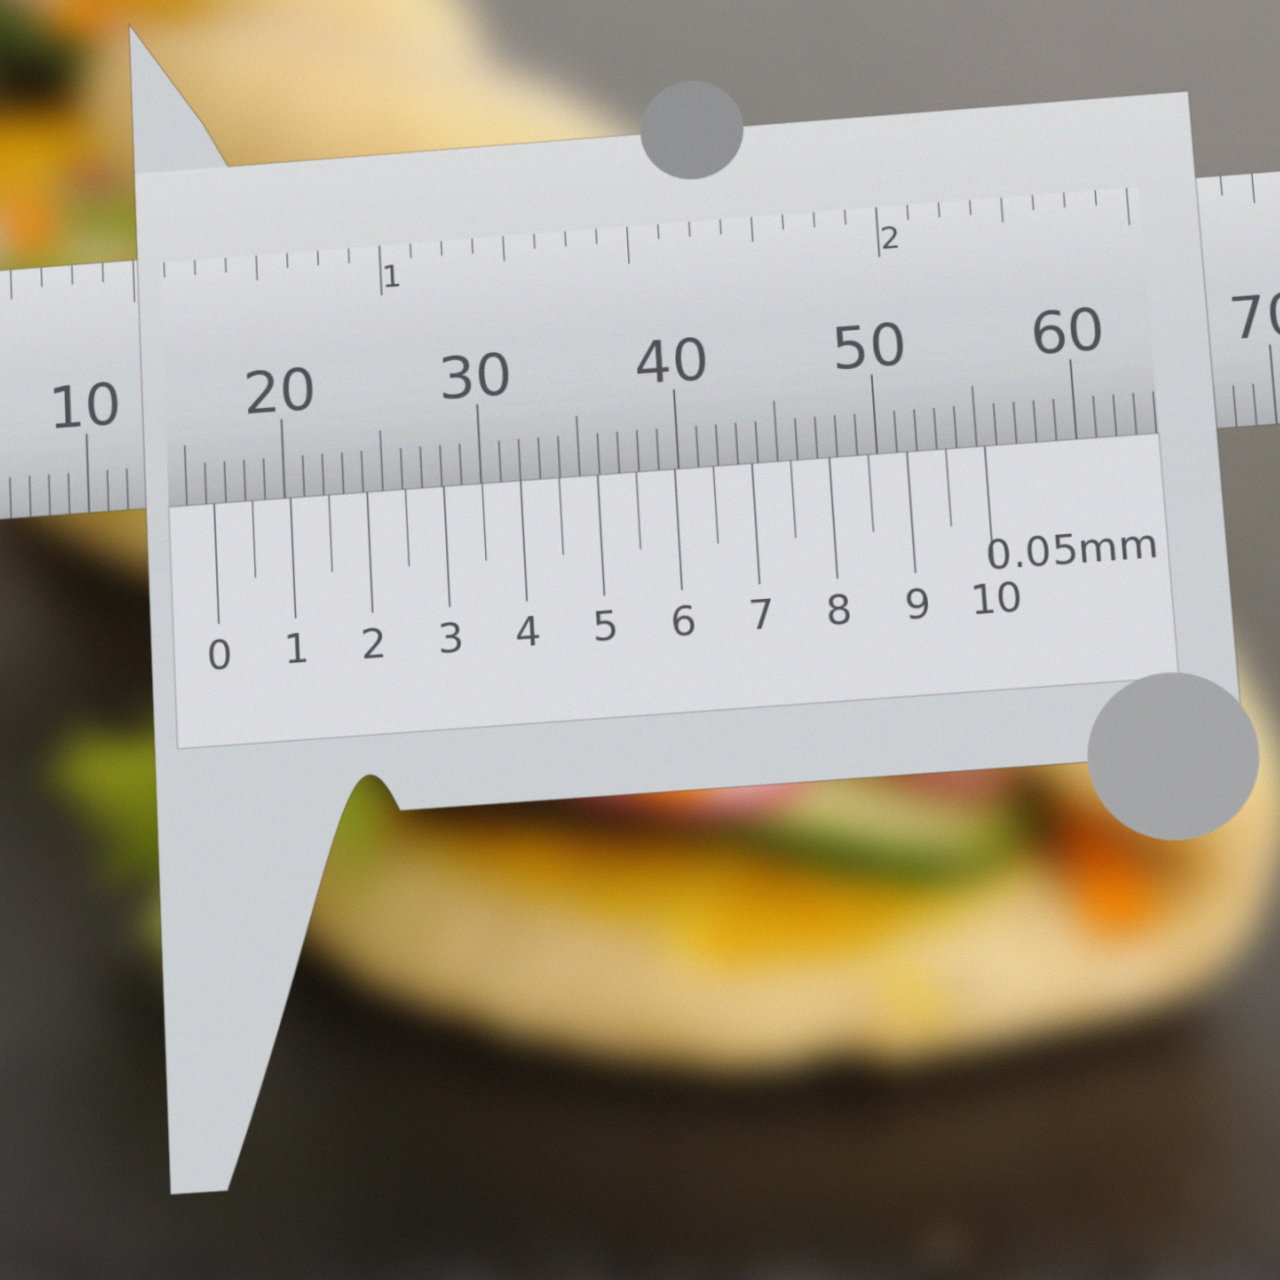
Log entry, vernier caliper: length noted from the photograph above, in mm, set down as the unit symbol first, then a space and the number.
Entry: mm 16.4
